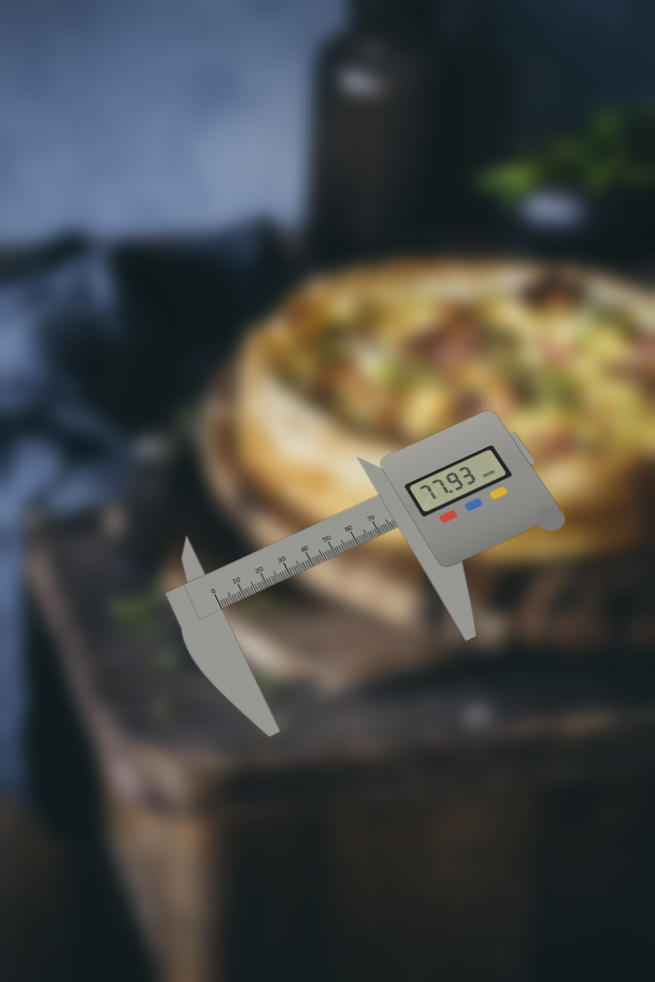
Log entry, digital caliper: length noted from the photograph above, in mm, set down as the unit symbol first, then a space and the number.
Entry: mm 77.93
